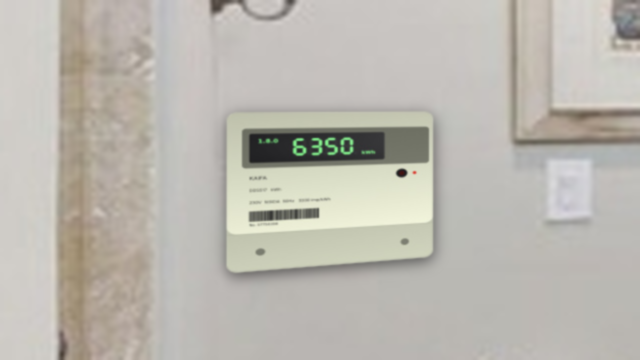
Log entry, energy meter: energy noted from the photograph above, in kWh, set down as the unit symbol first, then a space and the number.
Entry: kWh 6350
